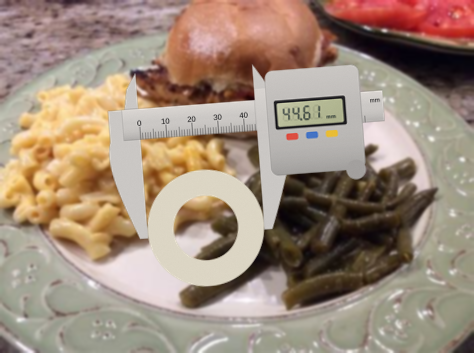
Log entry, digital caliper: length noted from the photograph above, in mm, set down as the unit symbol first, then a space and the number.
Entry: mm 44.61
